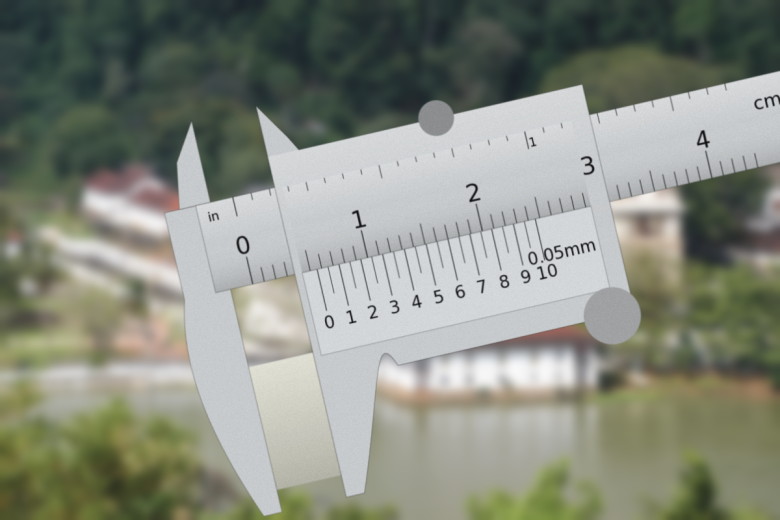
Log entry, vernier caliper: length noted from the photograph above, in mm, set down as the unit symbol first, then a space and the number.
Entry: mm 5.6
